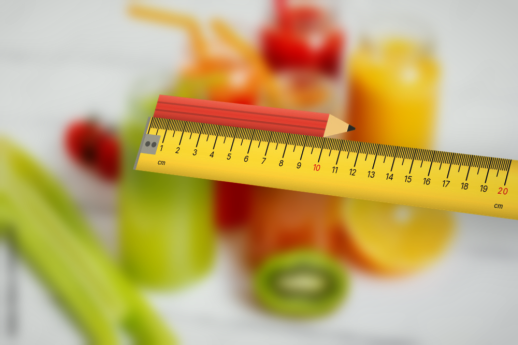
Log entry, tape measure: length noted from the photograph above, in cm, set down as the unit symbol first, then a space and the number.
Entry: cm 11.5
